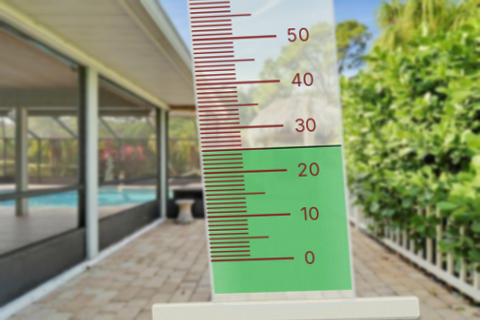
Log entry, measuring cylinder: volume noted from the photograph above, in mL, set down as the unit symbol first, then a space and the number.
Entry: mL 25
